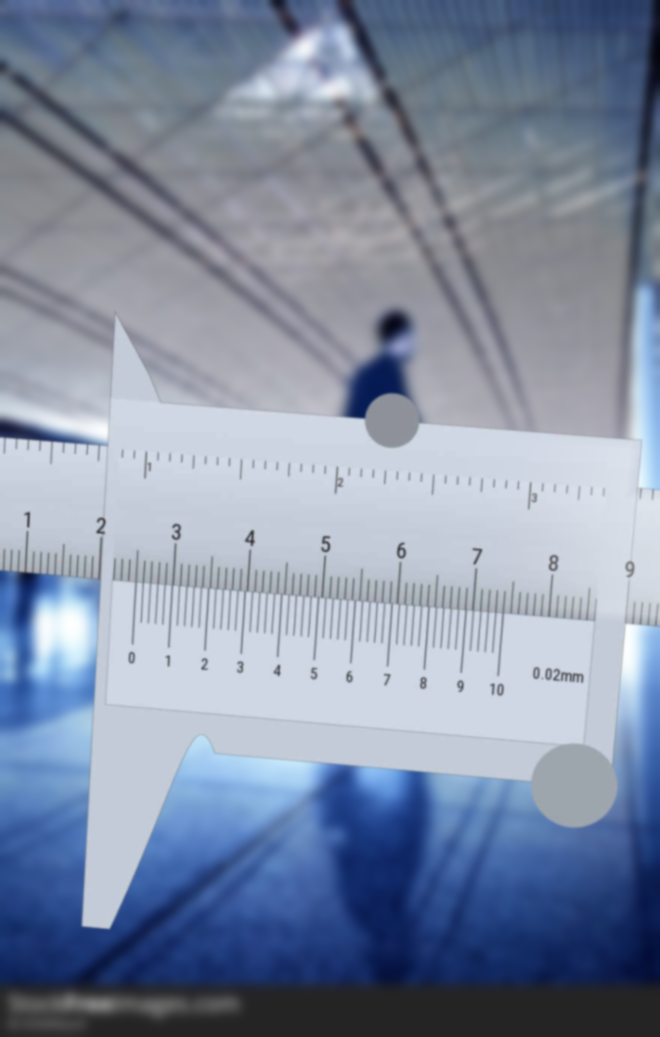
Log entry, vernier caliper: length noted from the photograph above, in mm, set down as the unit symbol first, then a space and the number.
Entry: mm 25.0
